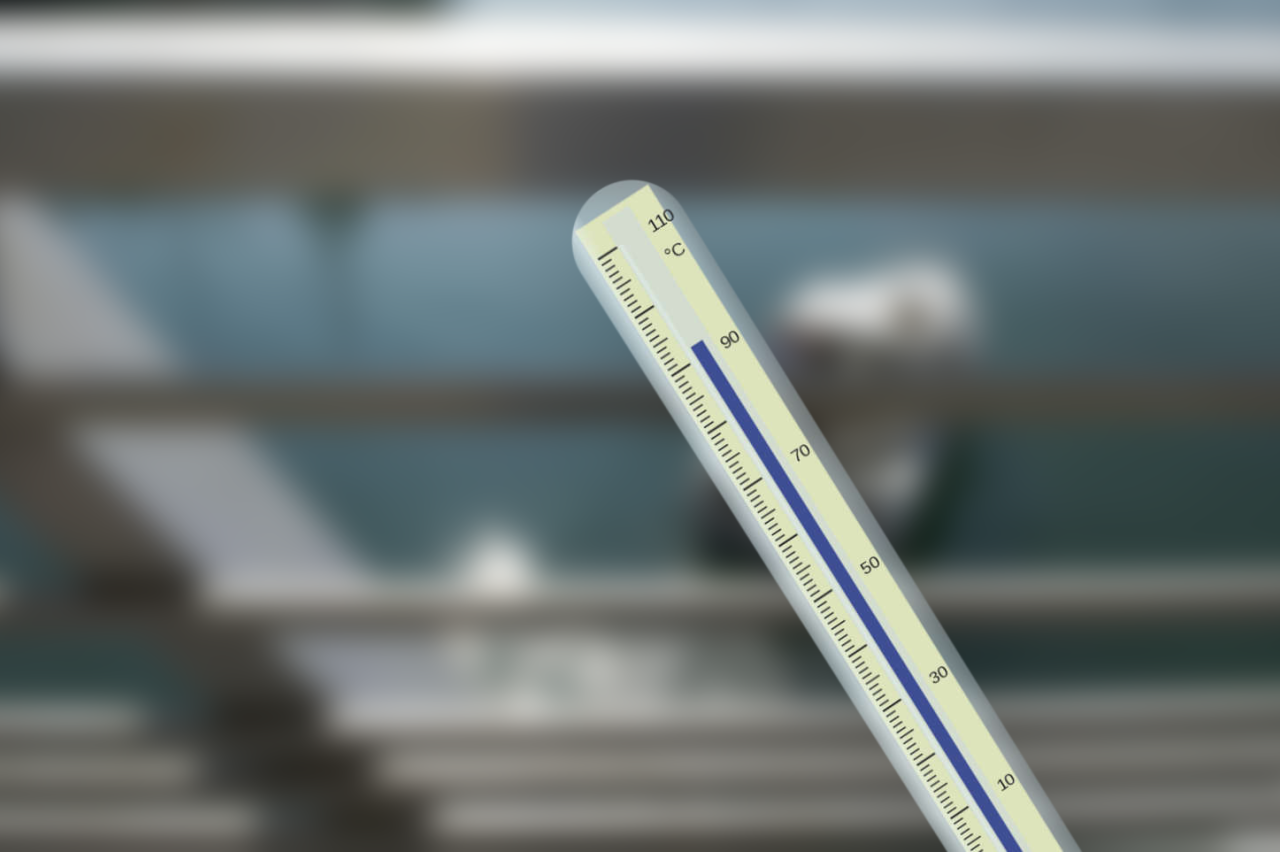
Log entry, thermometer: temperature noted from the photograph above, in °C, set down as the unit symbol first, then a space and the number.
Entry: °C 92
